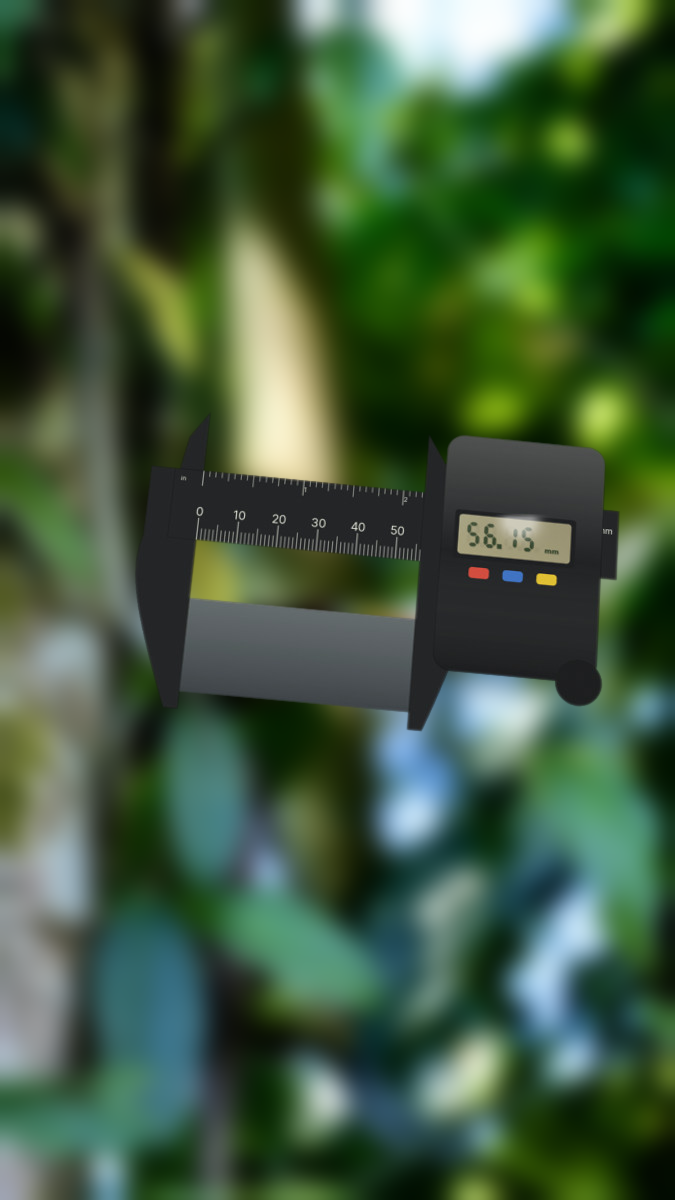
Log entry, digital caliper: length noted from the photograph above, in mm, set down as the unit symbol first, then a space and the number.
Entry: mm 56.15
